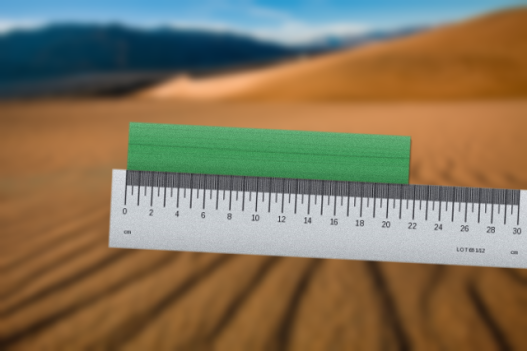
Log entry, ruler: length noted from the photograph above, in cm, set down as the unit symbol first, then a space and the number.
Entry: cm 21.5
